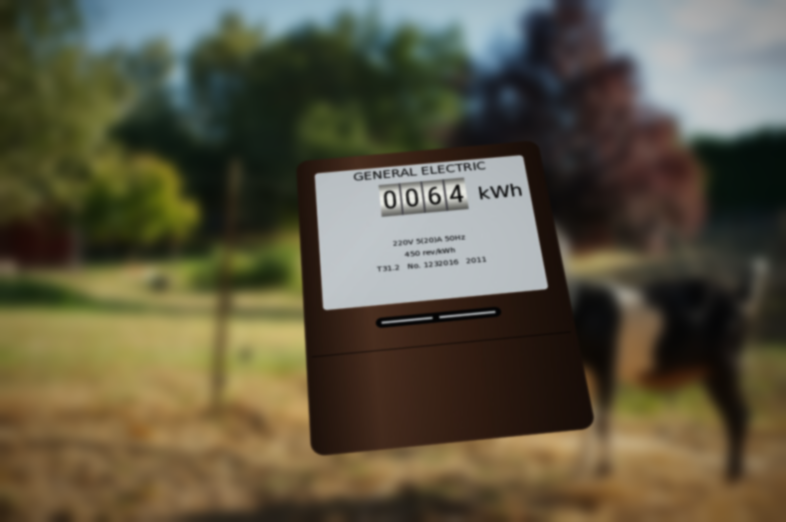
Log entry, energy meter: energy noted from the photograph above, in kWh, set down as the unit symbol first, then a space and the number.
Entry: kWh 64
